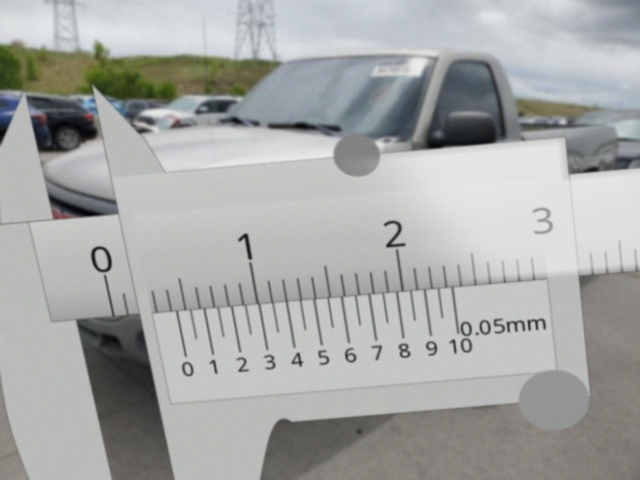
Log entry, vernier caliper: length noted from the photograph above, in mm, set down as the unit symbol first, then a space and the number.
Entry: mm 4.4
